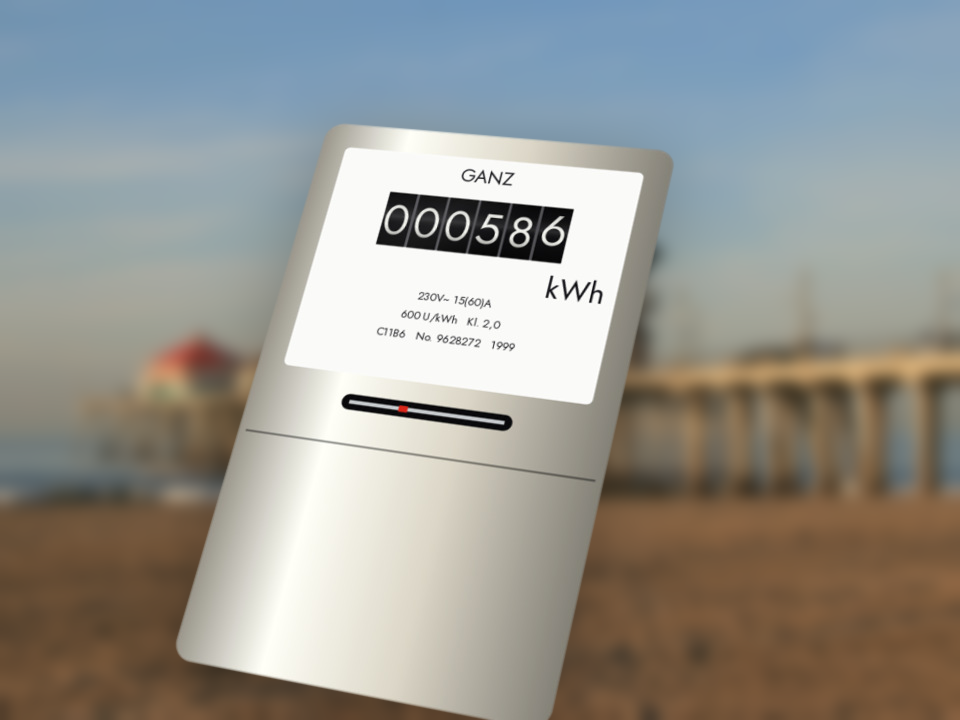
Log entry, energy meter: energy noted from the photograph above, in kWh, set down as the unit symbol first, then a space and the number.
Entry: kWh 586
